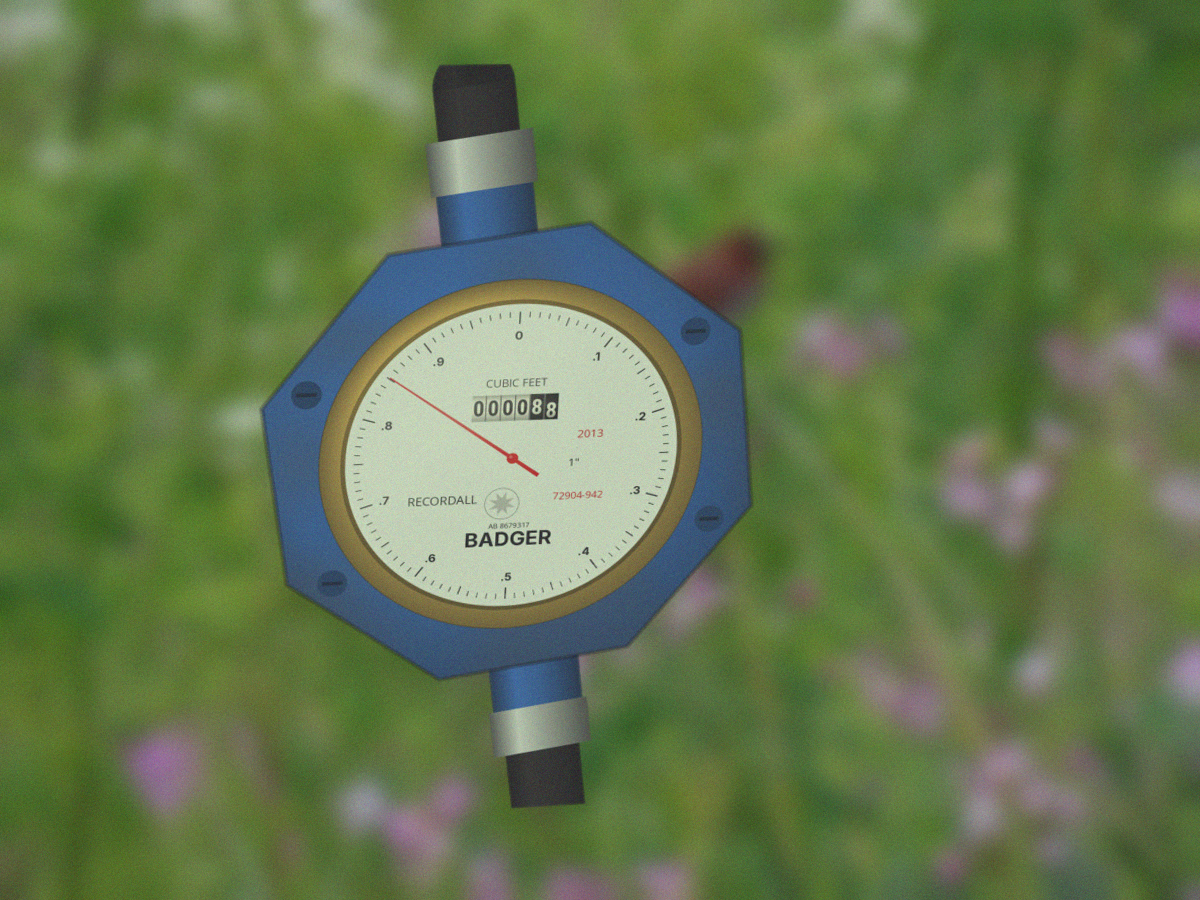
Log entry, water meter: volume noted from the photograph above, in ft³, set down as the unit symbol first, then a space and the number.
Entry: ft³ 87.85
